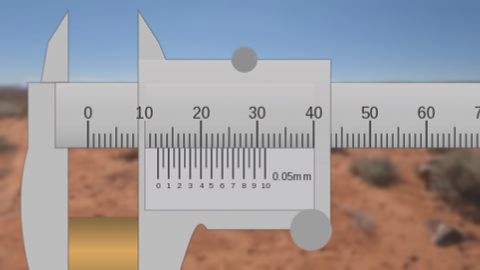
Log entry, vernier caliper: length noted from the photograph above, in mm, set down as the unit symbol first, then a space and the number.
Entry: mm 12.4
